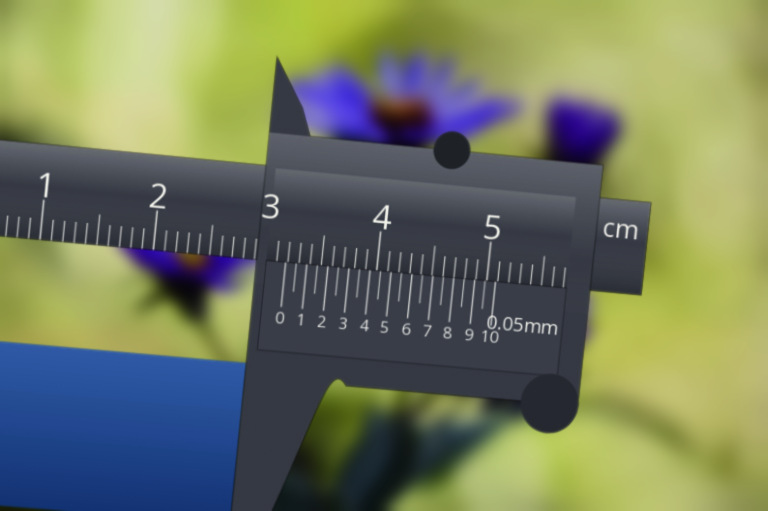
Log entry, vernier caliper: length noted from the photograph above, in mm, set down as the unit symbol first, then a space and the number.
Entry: mm 31.8
